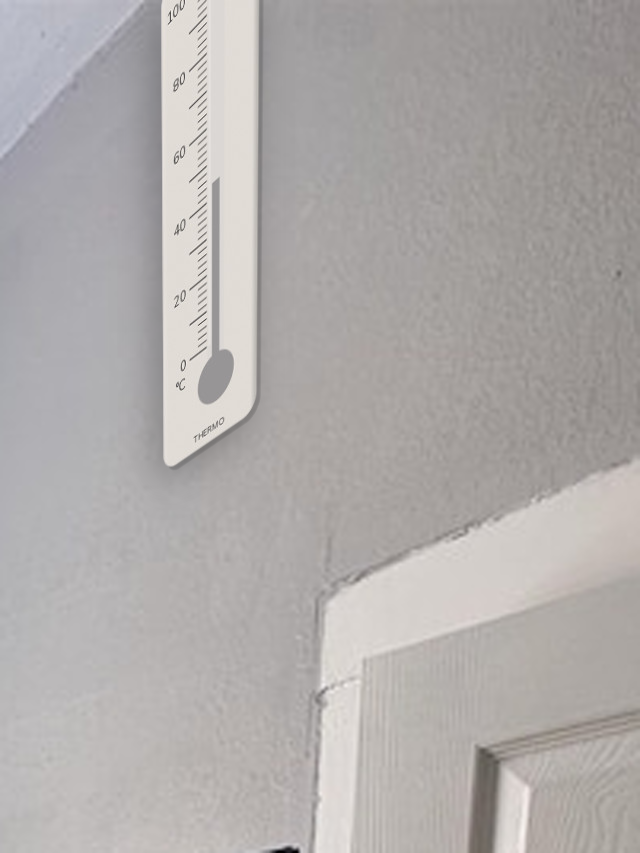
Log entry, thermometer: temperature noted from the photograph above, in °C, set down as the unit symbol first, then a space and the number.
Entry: °C 44
